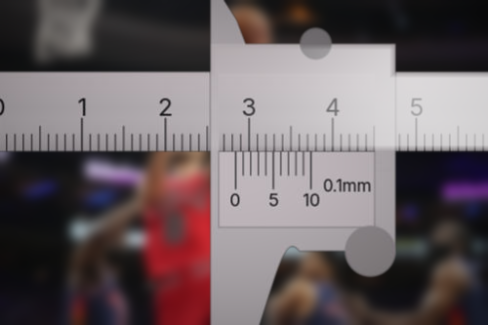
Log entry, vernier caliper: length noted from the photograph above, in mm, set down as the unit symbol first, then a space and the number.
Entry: mm 28.4
